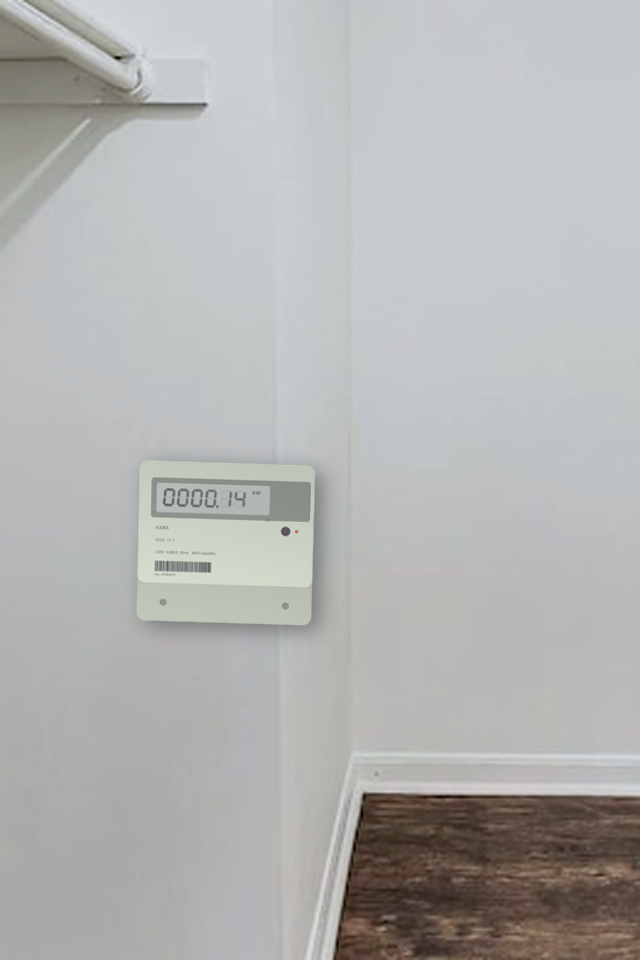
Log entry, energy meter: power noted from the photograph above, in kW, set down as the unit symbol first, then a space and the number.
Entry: kW 0.14
